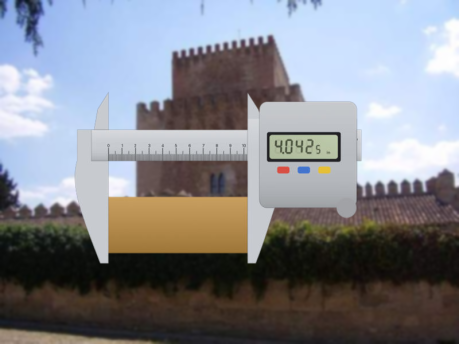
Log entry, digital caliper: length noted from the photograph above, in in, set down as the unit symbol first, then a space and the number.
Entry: in 4.0425
